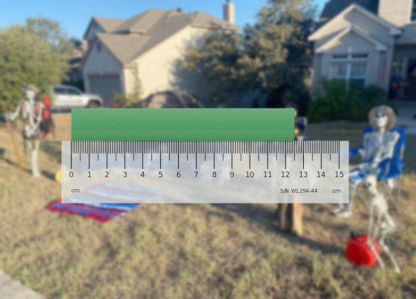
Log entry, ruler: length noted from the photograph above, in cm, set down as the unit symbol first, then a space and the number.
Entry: cm 12.5
